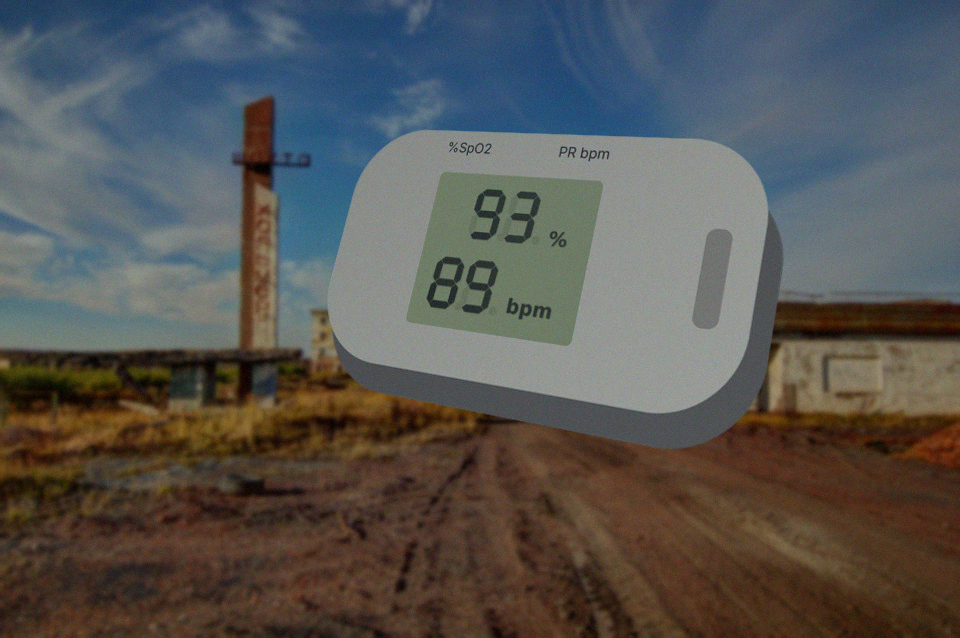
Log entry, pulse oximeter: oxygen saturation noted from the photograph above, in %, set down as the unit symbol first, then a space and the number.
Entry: % 93
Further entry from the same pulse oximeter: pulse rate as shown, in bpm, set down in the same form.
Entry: bpm 89
